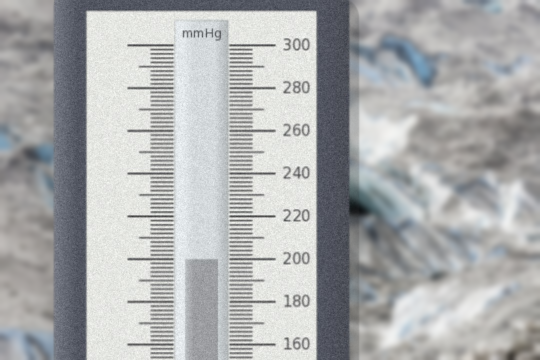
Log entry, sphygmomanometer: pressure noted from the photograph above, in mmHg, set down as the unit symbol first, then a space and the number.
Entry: mmHg 200
